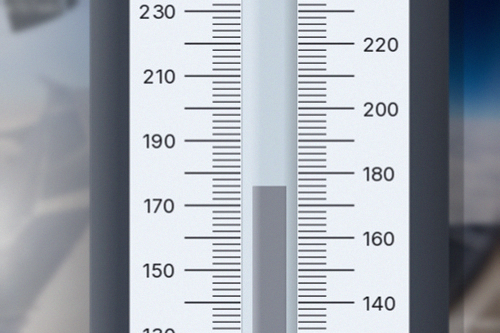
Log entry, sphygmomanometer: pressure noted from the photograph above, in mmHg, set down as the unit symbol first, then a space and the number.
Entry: mmHg 176
